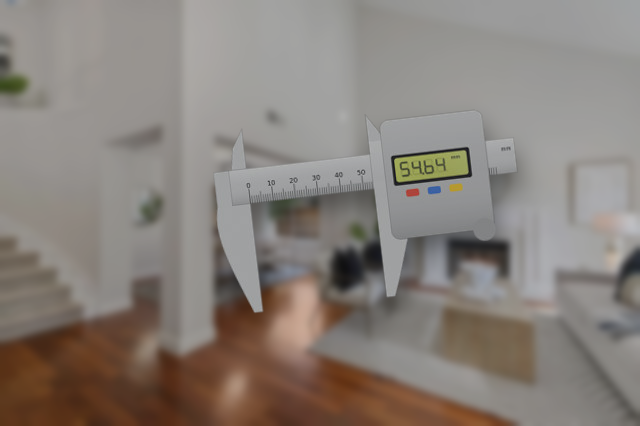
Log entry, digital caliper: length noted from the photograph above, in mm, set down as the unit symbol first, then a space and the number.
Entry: mm 54.64
